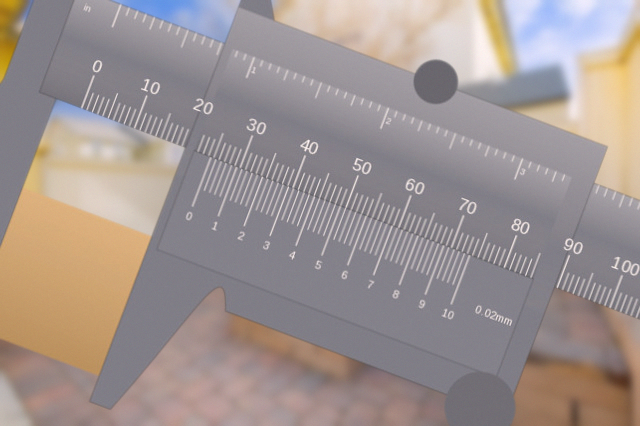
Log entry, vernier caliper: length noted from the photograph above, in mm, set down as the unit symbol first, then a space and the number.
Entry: mm 24.5
